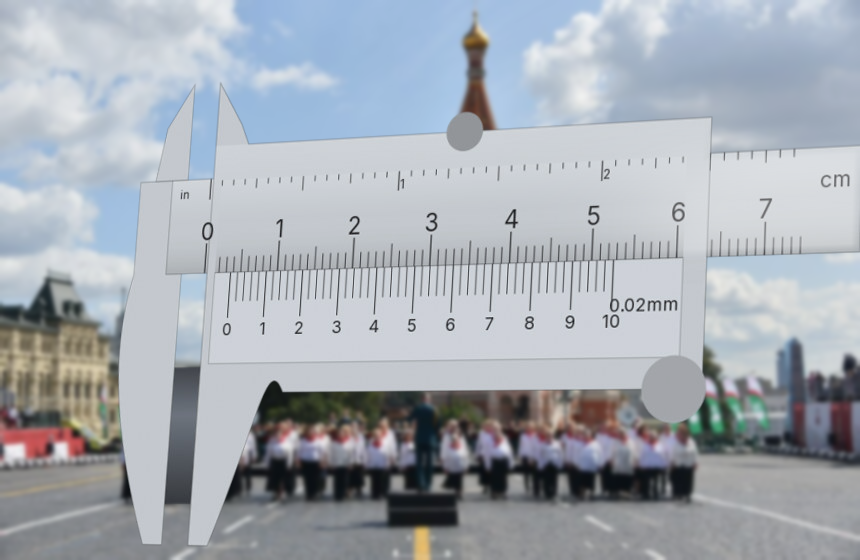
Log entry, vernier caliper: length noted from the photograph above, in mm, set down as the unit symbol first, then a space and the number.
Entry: mm 3.6
